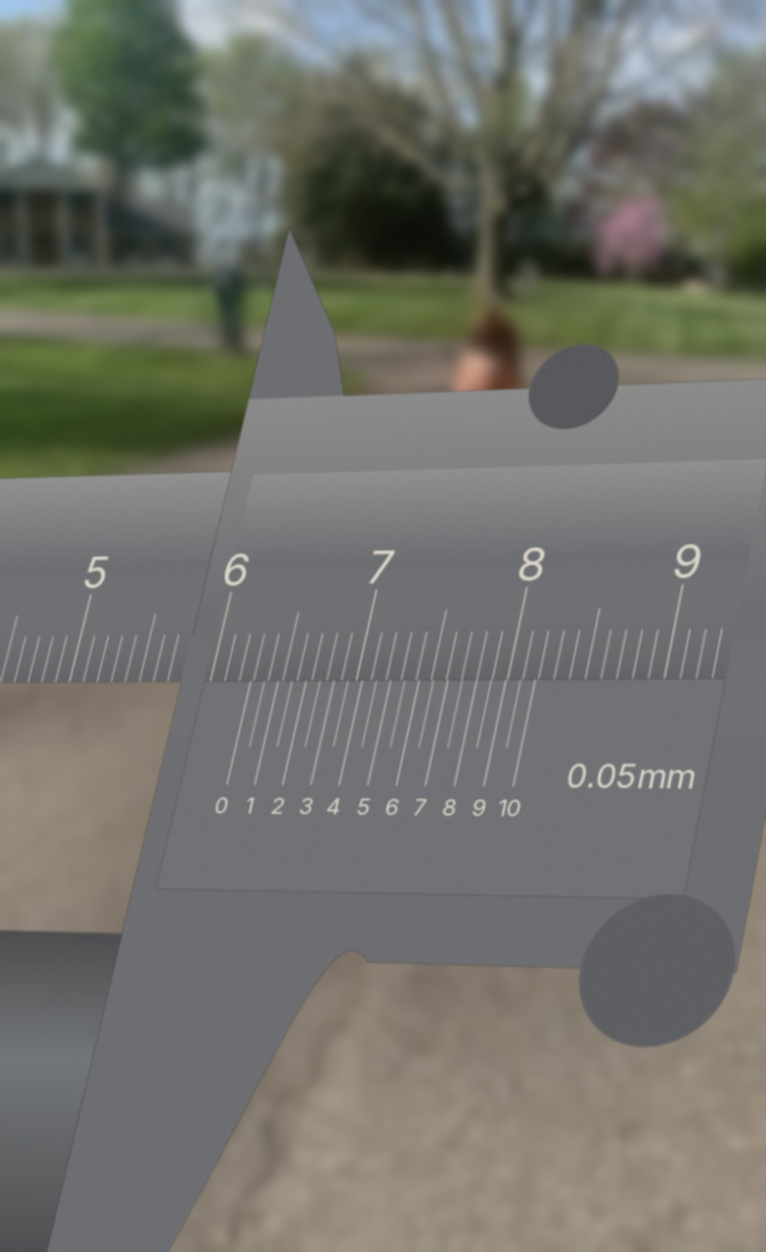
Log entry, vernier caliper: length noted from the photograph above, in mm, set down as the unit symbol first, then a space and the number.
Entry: mm 62.8
